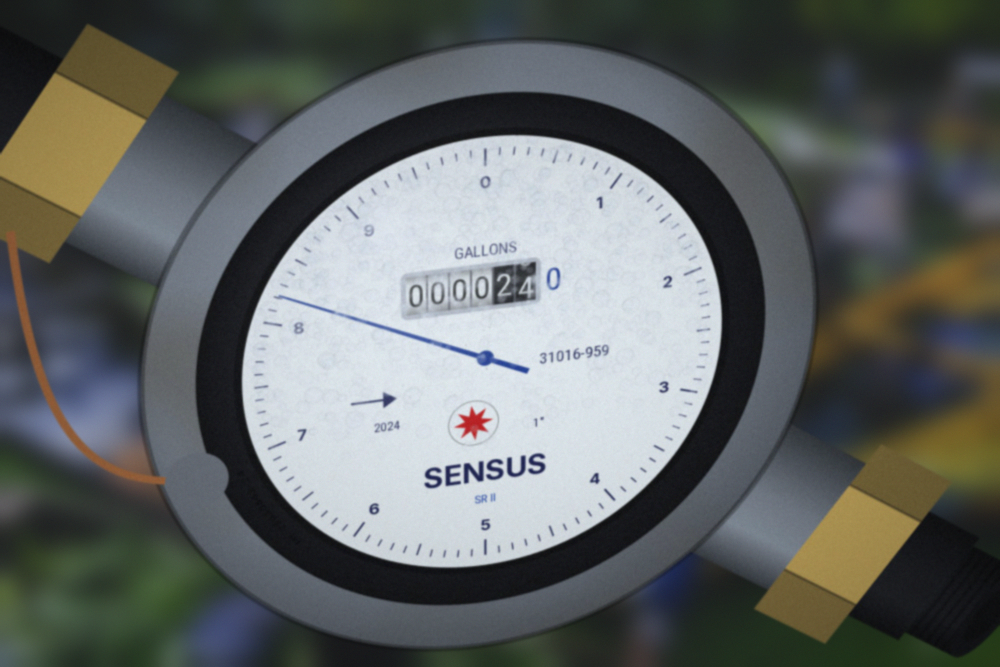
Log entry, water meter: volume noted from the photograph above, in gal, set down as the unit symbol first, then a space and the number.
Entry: gal 238.2
